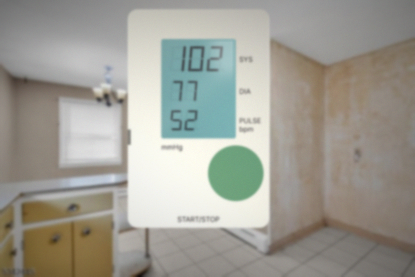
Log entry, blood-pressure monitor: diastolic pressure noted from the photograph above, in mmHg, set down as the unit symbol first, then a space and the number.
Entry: mmHg 77
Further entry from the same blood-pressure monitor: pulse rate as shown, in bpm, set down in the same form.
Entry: bpm 52
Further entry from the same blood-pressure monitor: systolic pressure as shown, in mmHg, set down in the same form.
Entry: mmHg 102
